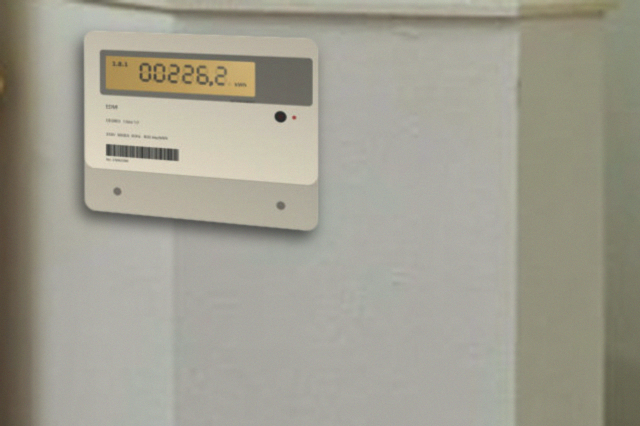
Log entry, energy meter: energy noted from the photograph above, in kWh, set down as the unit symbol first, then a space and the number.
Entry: kWh 226.2
